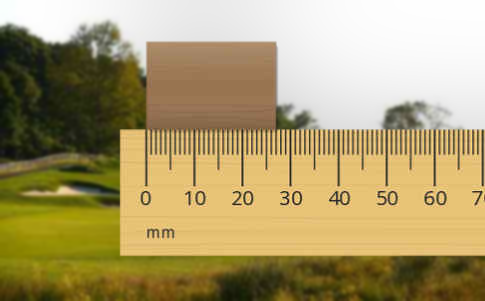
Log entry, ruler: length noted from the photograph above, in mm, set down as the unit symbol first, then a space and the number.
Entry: mm 27
